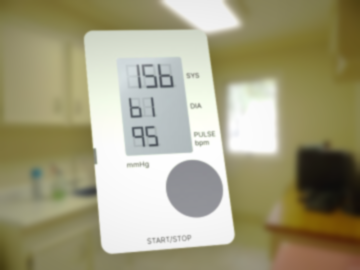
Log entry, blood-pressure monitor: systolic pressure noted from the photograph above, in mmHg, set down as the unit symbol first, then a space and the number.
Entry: mmHg 156
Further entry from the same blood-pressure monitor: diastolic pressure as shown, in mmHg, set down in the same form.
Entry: mmHg 61
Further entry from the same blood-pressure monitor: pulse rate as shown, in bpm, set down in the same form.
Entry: bpm 95
